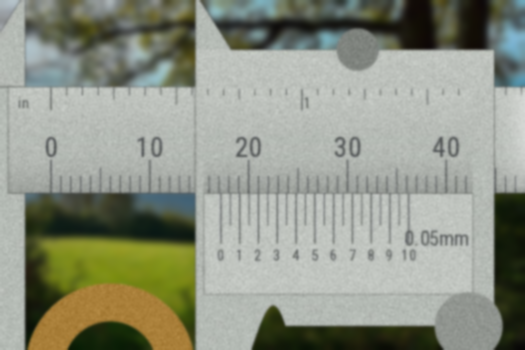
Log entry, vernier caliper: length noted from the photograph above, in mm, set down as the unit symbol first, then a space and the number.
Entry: mm 17.2
